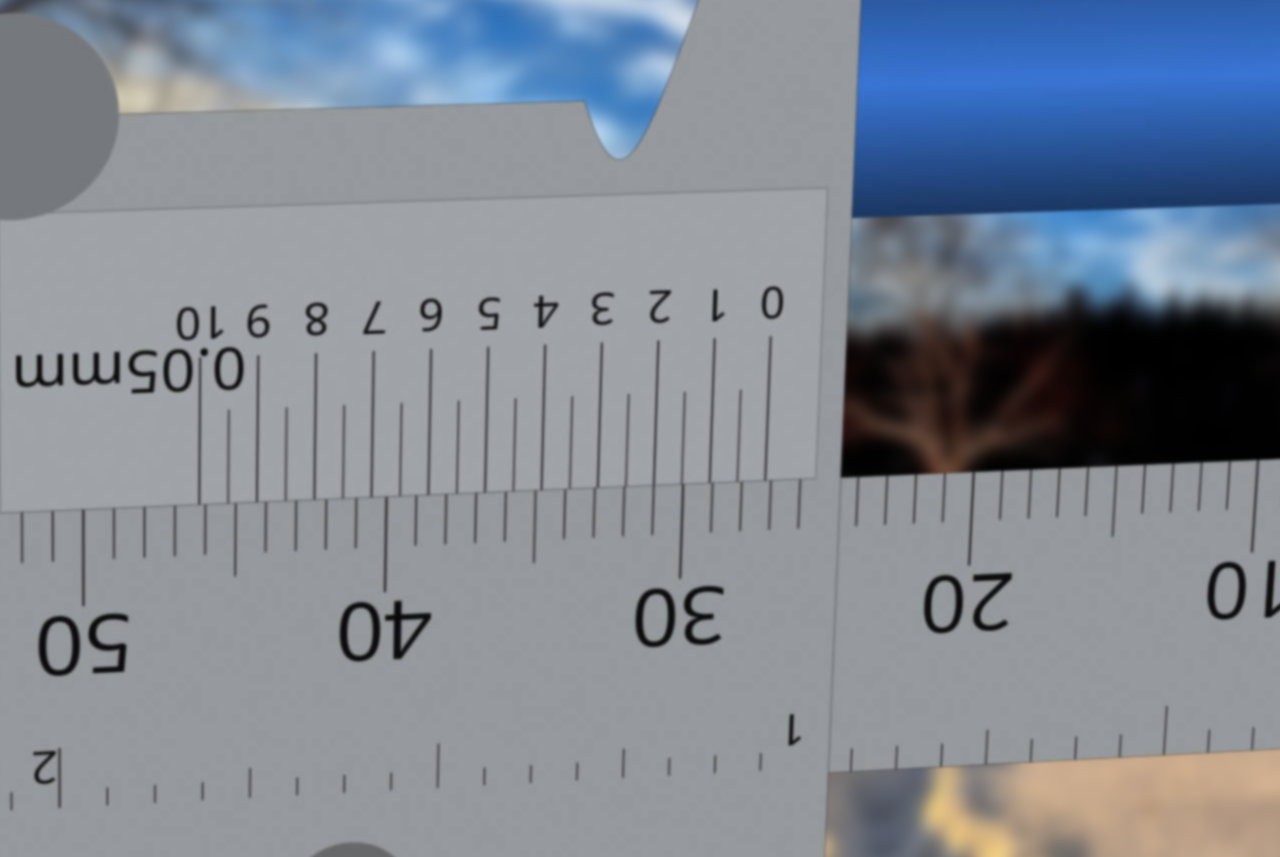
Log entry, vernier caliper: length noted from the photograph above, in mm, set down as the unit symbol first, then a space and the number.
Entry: mm 27.2
